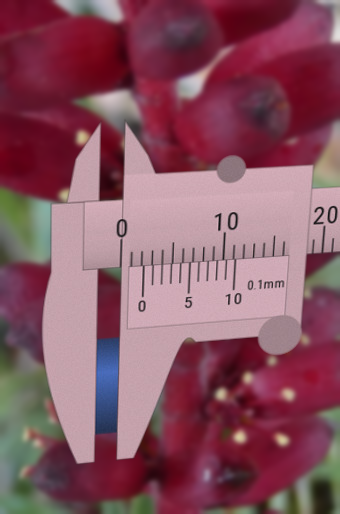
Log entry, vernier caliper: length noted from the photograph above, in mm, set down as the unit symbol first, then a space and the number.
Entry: mm 2.2
